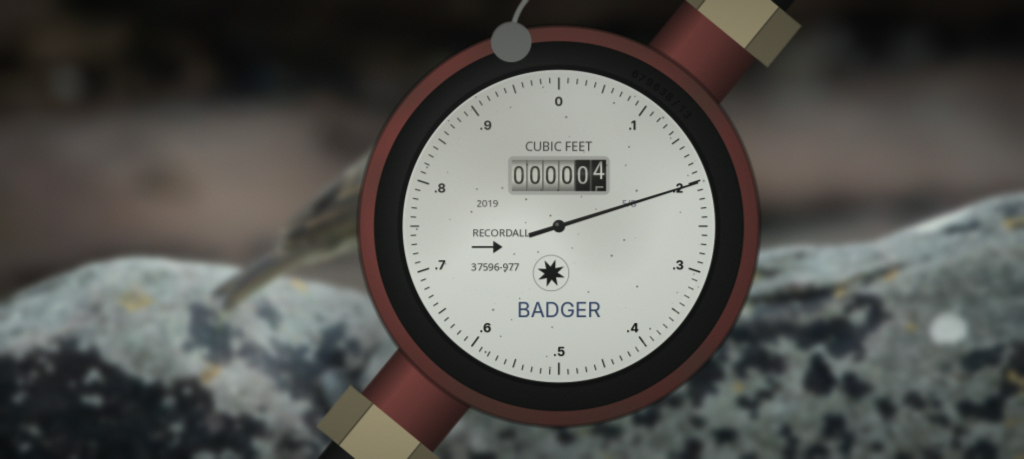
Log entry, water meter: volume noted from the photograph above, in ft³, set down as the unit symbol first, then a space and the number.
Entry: ft³ 4.20
